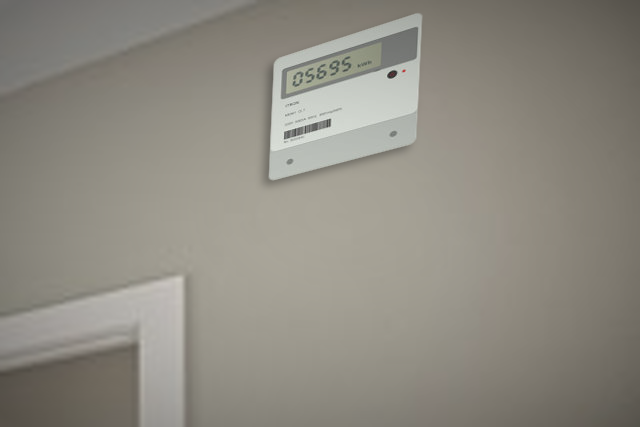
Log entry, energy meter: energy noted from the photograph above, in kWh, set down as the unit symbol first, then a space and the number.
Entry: kWh 5695
